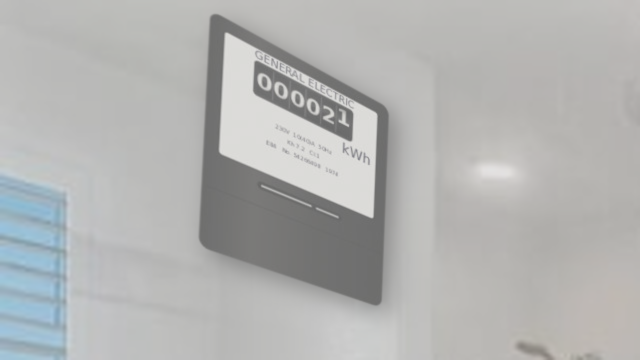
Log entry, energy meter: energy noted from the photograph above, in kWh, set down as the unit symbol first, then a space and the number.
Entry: kWh 21
